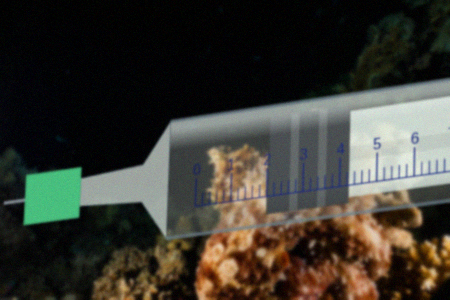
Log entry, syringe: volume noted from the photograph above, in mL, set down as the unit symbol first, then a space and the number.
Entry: mL 2
